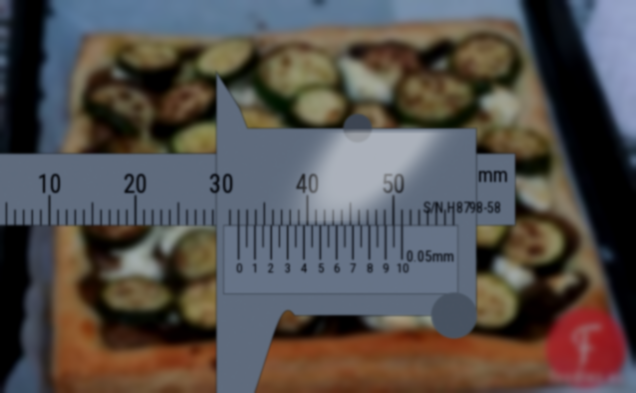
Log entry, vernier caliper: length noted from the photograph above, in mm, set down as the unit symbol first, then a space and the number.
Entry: mm 32.0
